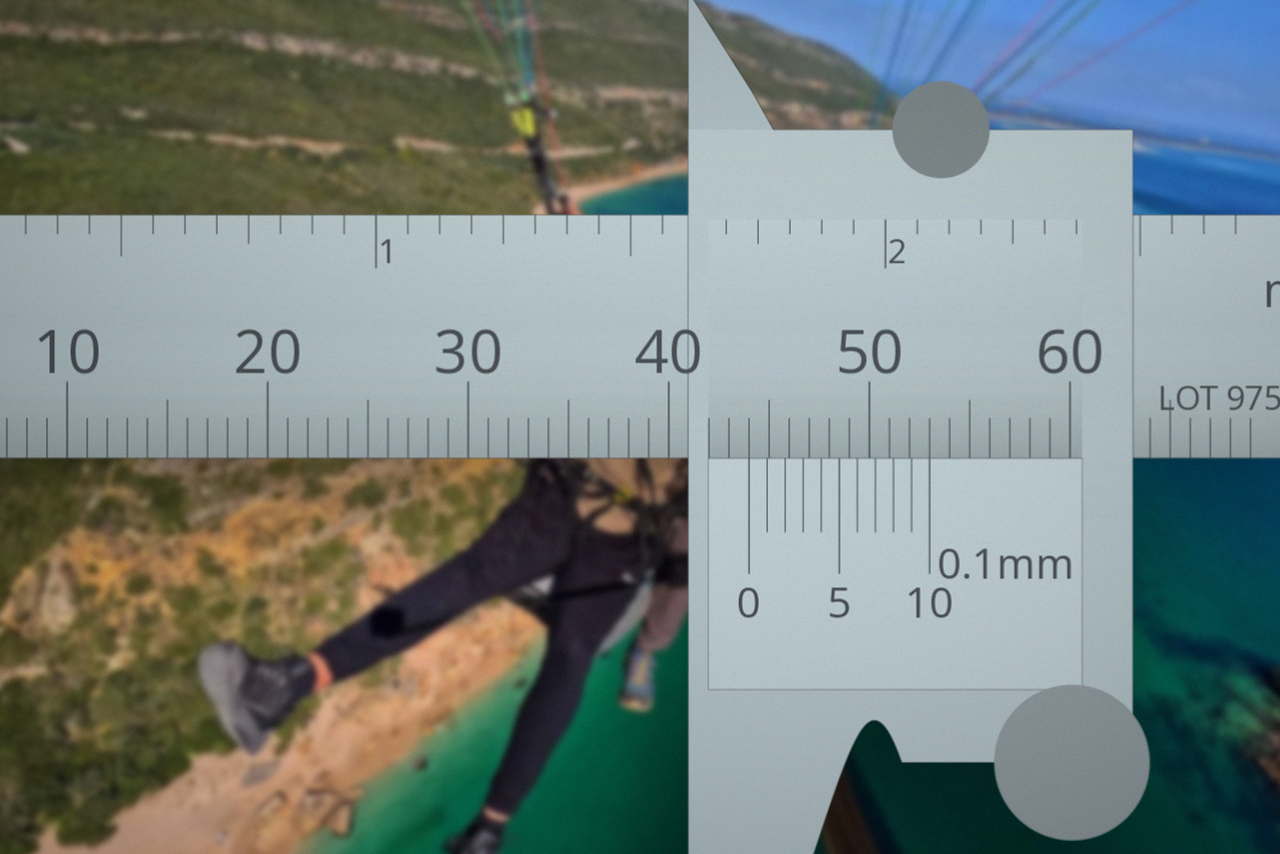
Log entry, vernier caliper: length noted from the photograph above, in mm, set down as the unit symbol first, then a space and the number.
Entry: mm 44.0
